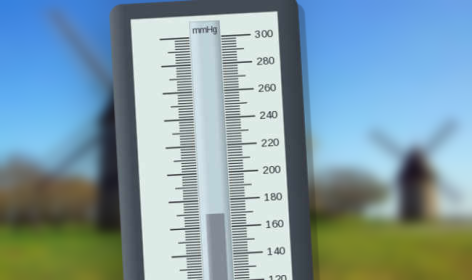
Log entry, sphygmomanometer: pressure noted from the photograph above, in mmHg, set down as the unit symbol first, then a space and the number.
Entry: mmHg 170
